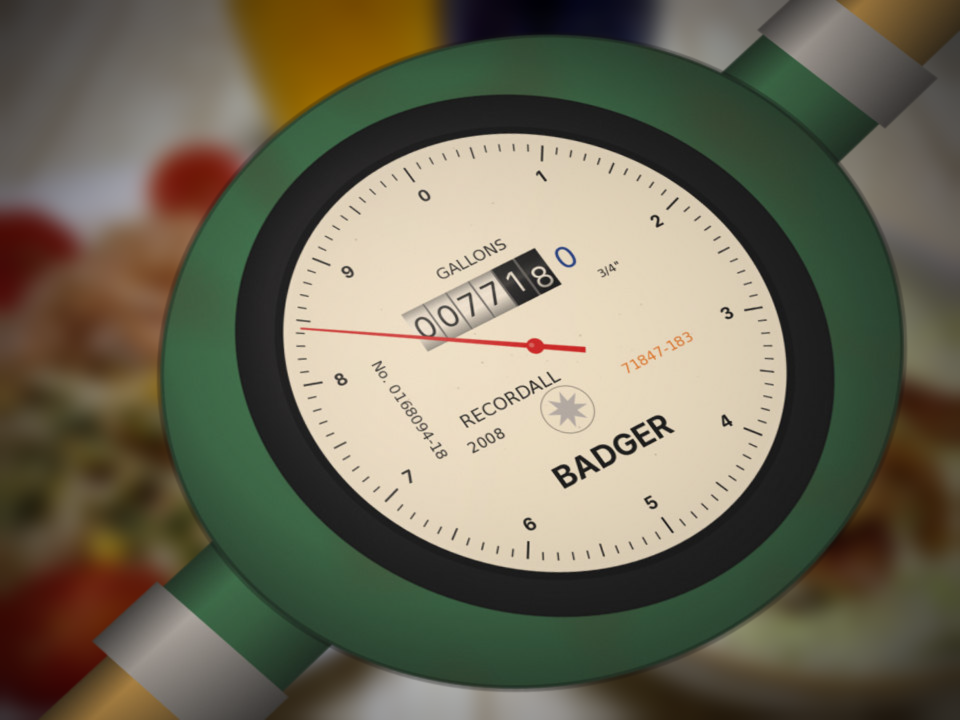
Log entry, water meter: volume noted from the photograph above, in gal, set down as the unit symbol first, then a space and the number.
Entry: gal 77178.4
